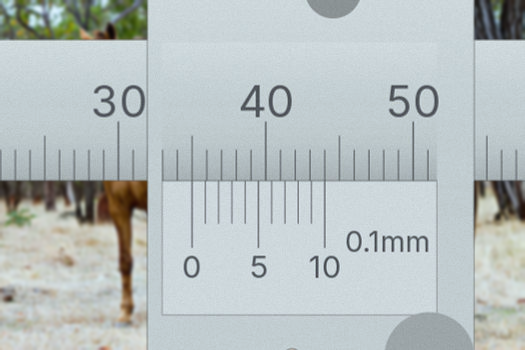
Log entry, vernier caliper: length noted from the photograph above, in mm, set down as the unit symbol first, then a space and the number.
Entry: mm 35.0
